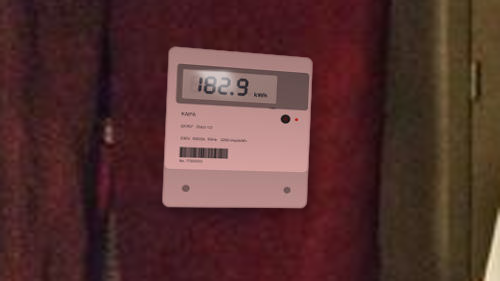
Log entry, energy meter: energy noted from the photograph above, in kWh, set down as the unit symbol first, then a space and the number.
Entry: kWh 182.9
